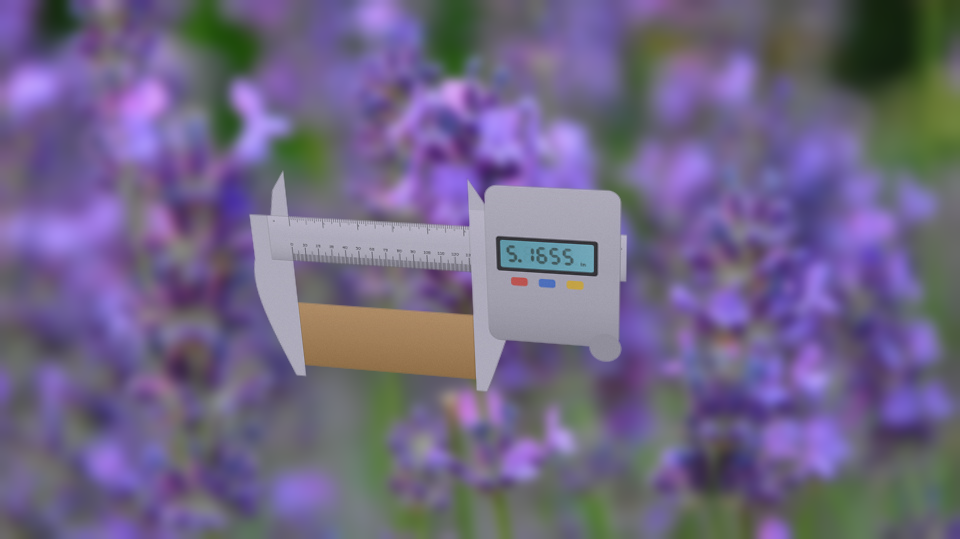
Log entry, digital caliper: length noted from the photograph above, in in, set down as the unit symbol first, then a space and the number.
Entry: in 5.1655
